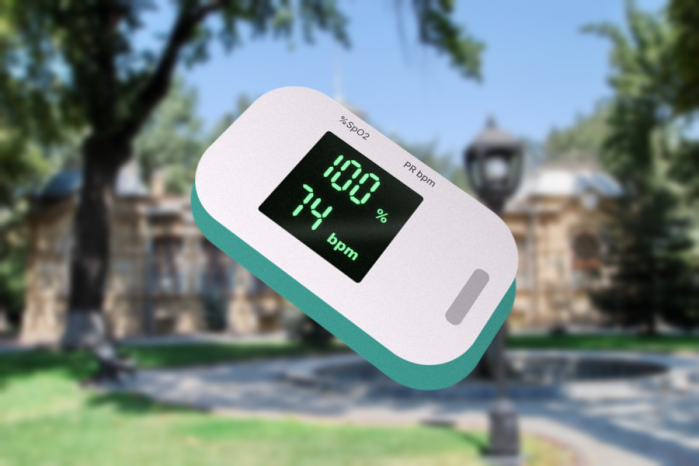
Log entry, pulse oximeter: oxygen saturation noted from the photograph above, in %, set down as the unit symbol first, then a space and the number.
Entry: % 100
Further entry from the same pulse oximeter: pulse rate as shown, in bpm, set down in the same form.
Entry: bpm 74
